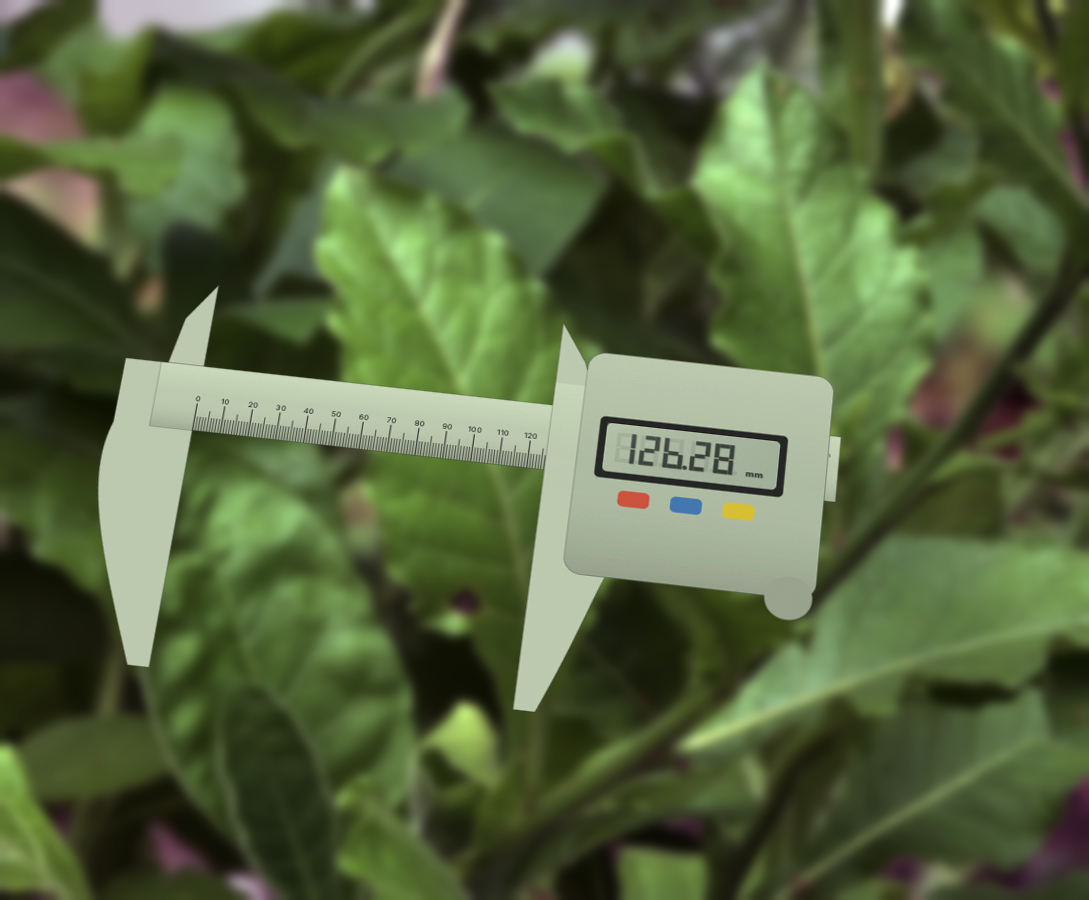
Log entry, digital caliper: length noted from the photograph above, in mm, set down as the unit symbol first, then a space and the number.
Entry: mm 126.28
